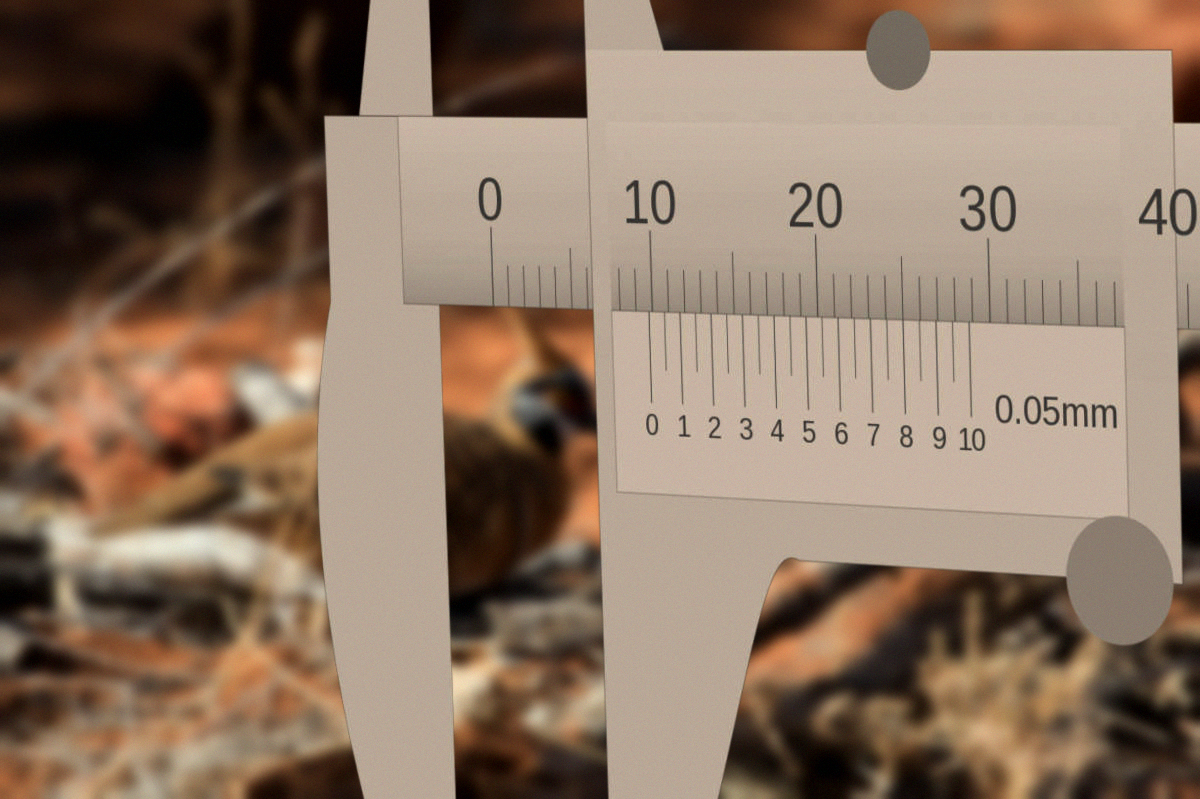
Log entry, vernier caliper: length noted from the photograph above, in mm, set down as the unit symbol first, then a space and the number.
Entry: mm 9.8
